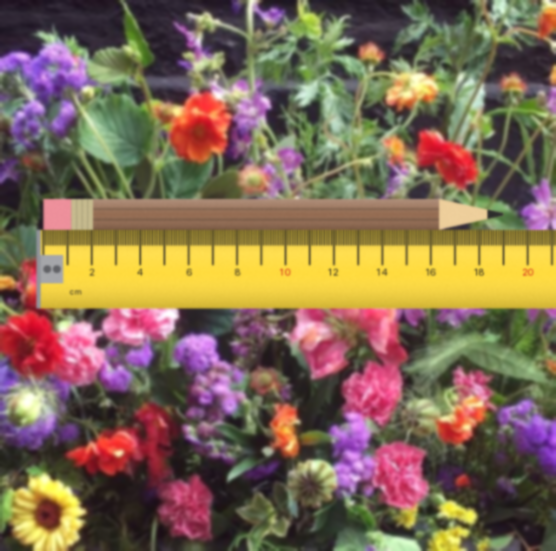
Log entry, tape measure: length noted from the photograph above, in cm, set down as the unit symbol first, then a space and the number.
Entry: cm 19
